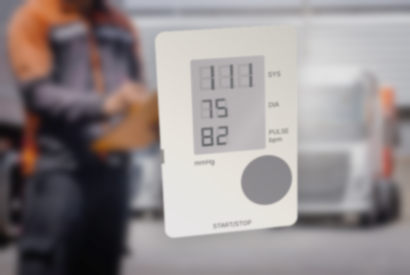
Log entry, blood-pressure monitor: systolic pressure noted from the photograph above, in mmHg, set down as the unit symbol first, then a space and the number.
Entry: mmHg 111
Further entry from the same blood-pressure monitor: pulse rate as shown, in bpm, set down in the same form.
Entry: bpm 82
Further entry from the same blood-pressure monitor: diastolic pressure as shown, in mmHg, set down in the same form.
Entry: mmHg 75
